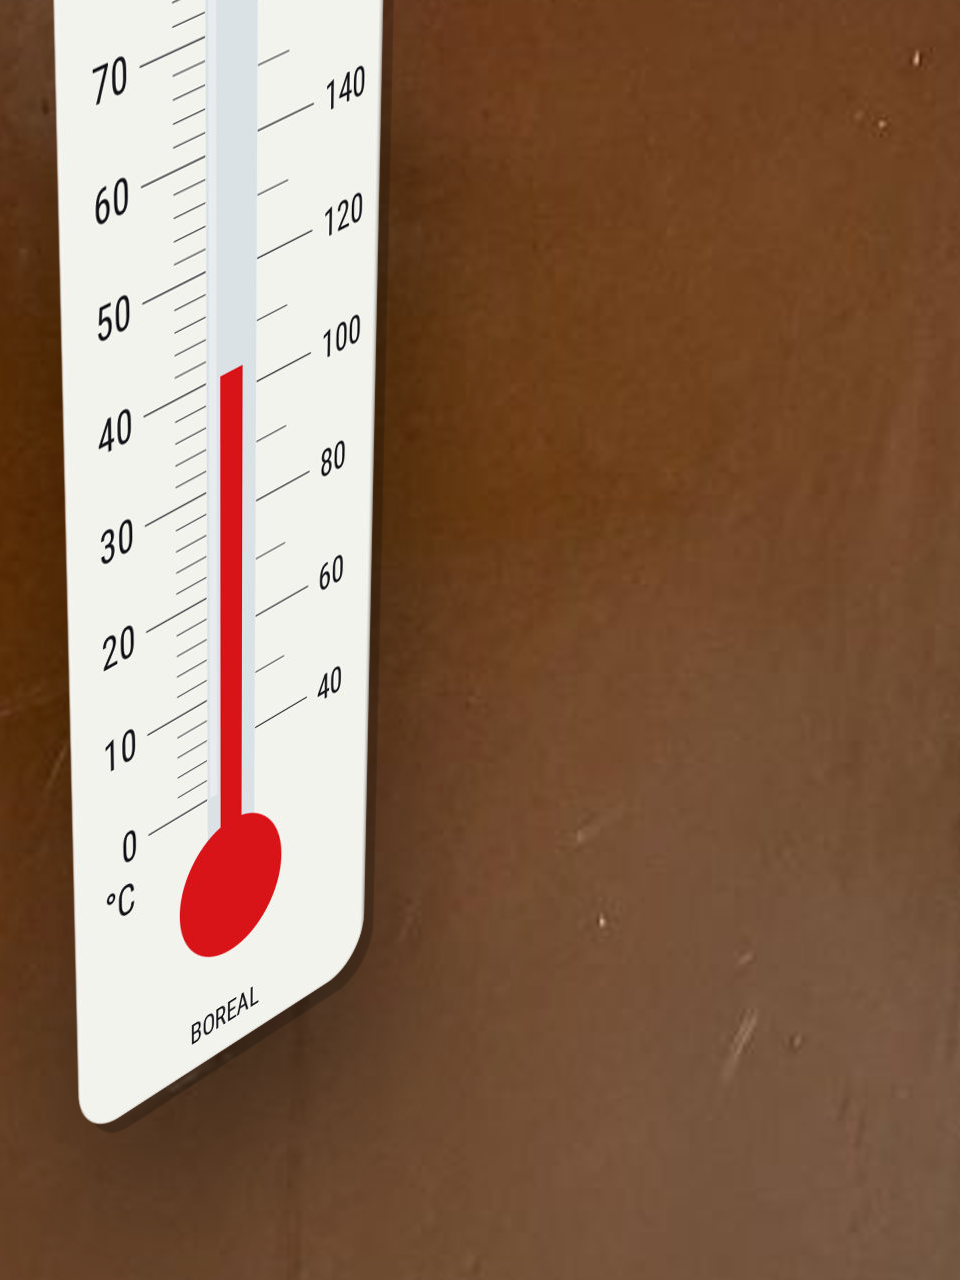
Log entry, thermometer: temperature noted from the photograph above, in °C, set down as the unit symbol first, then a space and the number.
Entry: °C 40
